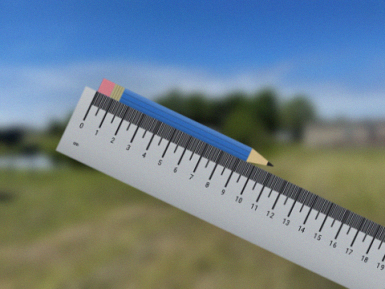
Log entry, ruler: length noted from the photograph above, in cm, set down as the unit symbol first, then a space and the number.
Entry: cm 11
